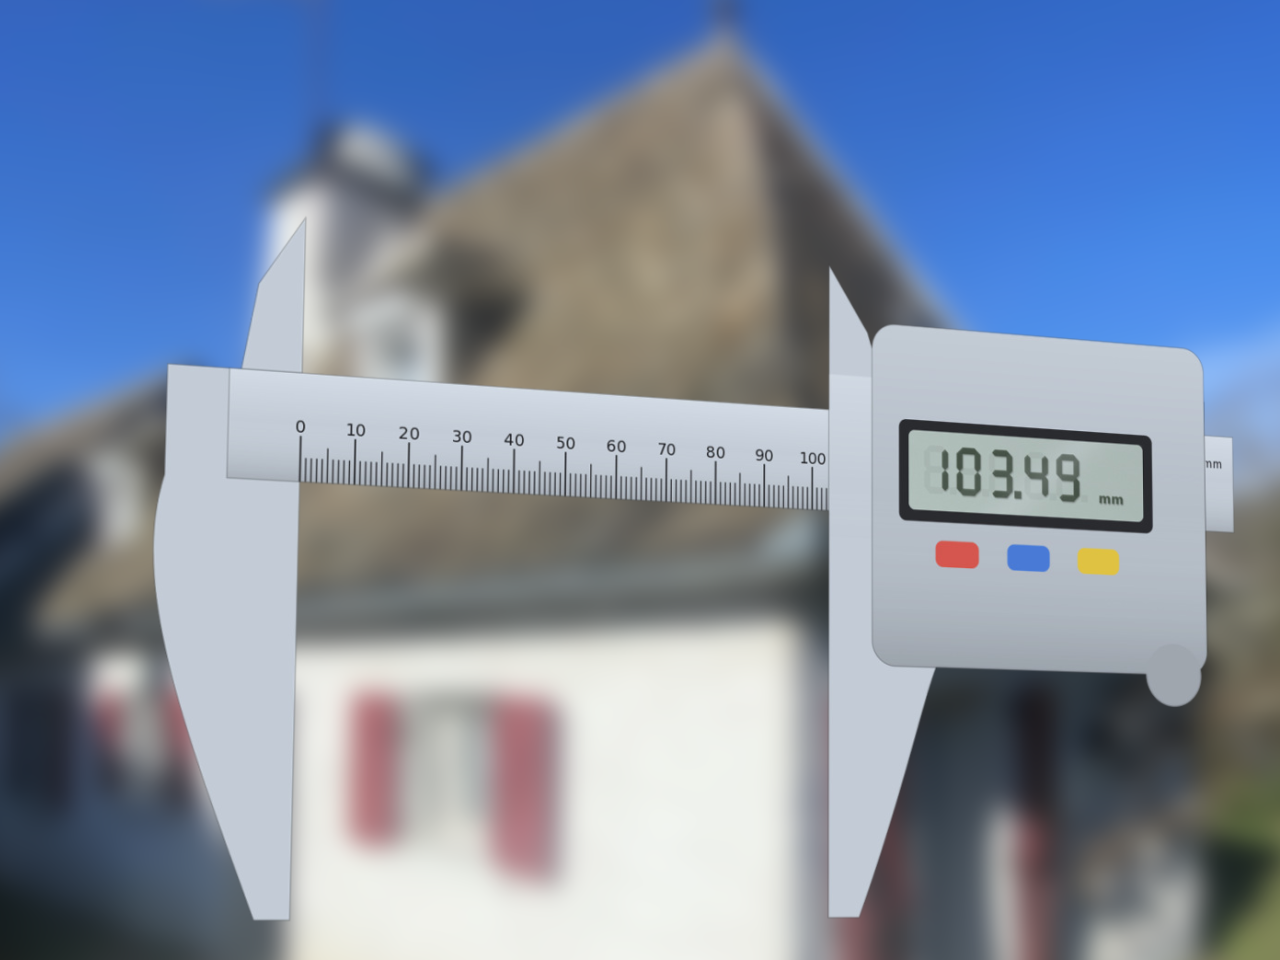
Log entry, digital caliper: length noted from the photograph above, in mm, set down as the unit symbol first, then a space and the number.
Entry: mm 103.49
